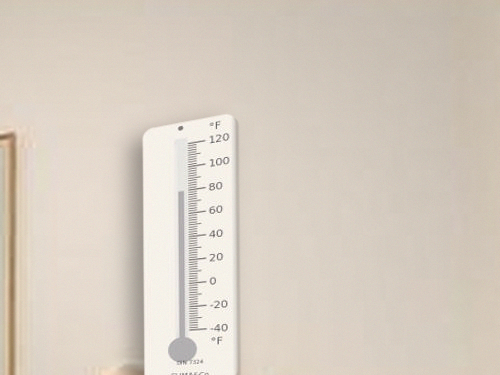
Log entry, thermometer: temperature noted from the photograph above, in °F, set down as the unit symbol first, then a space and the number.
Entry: °F 80
